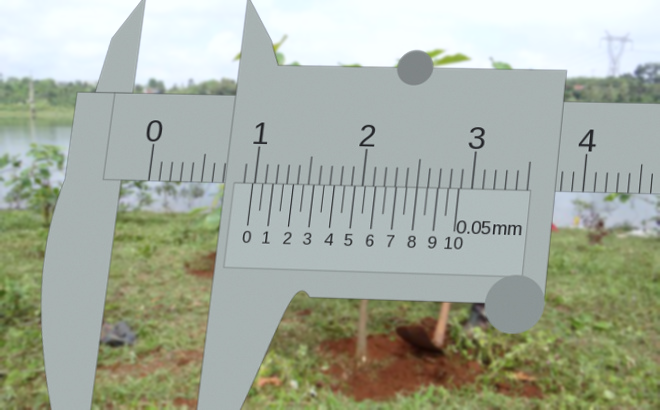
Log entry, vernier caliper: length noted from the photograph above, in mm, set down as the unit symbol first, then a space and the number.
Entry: mm 9.8
